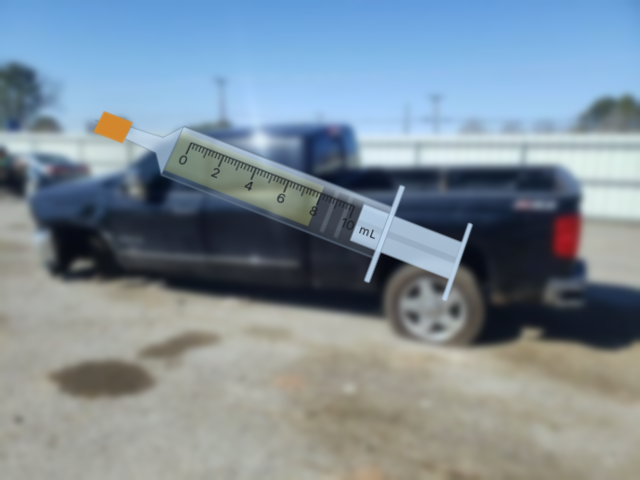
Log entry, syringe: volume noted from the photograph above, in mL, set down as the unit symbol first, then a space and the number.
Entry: mL 8
